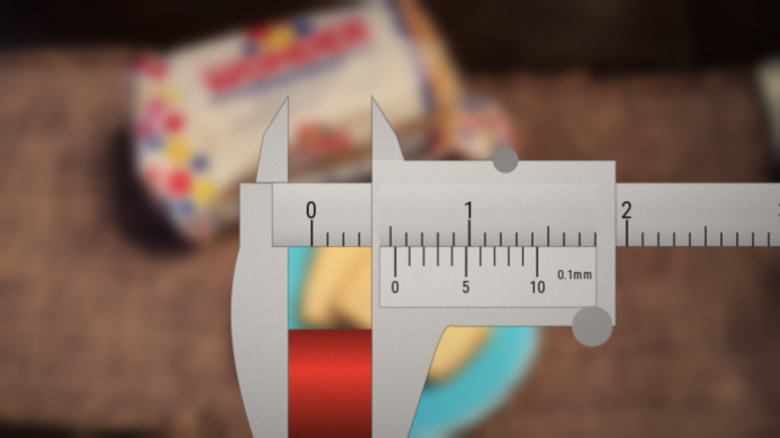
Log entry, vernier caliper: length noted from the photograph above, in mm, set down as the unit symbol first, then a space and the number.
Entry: mm 5.3
